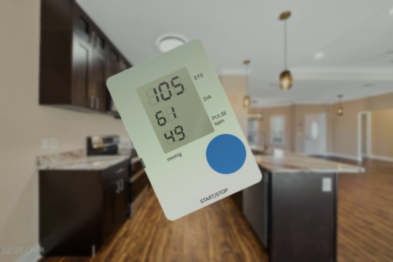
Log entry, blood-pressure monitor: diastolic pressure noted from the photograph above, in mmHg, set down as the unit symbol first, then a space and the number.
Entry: mmHg 61
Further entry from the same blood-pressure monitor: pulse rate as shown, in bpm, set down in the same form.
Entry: bpm 49
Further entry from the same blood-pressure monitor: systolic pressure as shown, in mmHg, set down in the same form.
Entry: mmHg 105
